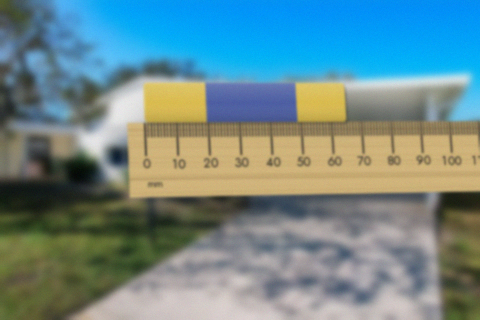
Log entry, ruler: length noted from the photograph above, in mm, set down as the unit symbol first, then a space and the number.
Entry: mm 65
